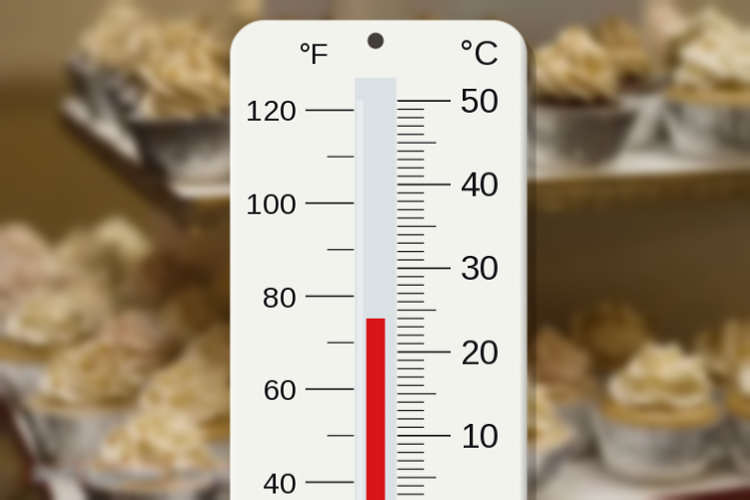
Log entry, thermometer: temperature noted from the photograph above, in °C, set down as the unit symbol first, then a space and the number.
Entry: °C 24
